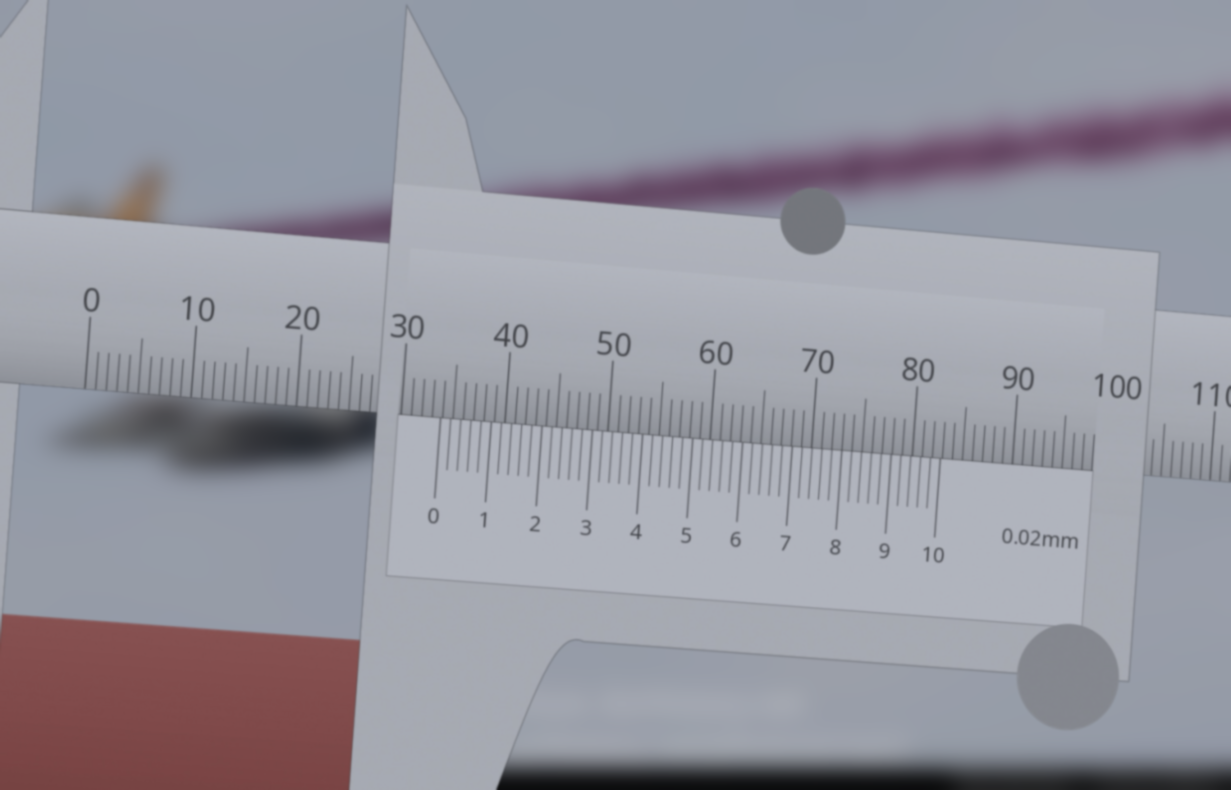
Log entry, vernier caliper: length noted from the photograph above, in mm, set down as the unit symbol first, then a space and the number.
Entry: mm 33.8
